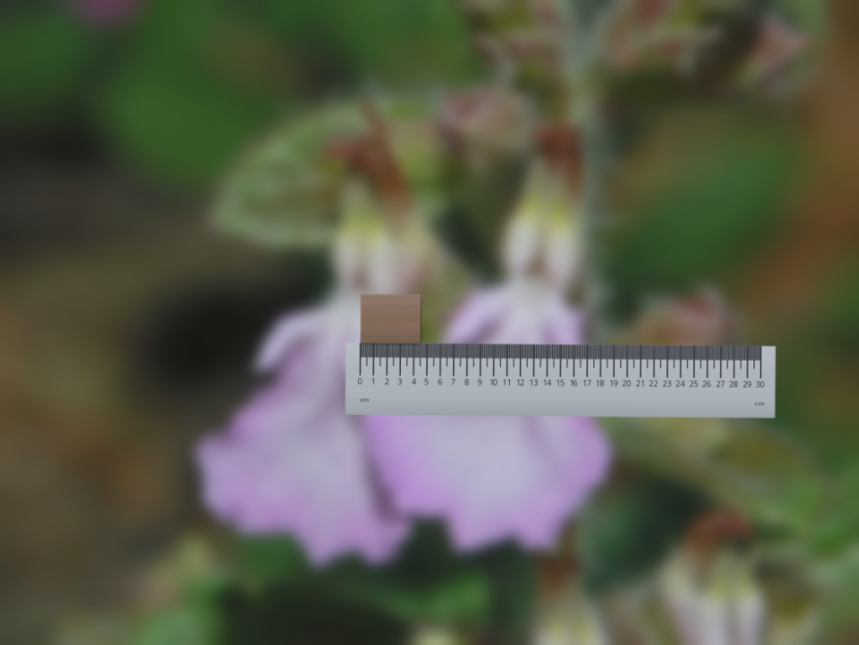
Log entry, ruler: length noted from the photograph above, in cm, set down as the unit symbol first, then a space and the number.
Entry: cm 4.5
